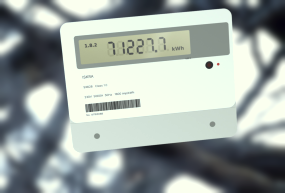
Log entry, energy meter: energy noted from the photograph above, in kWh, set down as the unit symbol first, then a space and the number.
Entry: kWh 71227.7
